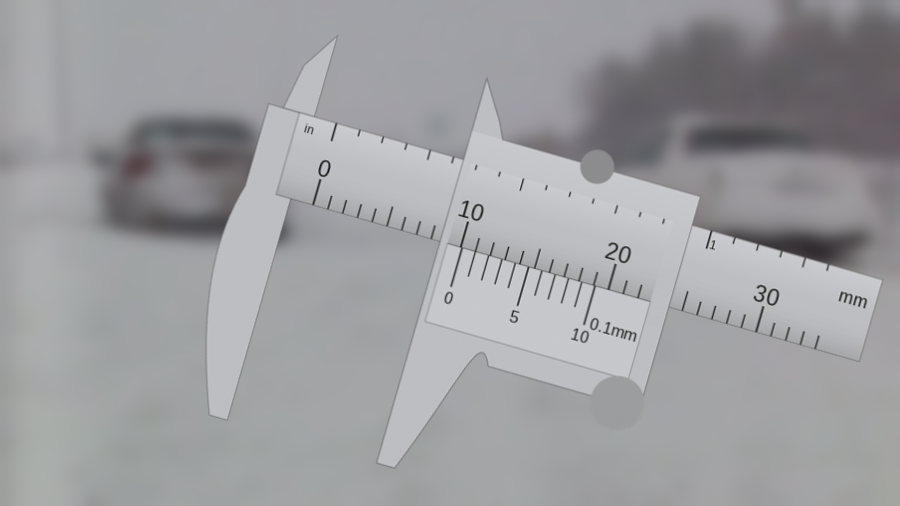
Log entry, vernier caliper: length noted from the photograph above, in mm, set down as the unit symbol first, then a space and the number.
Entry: mm 10.1
